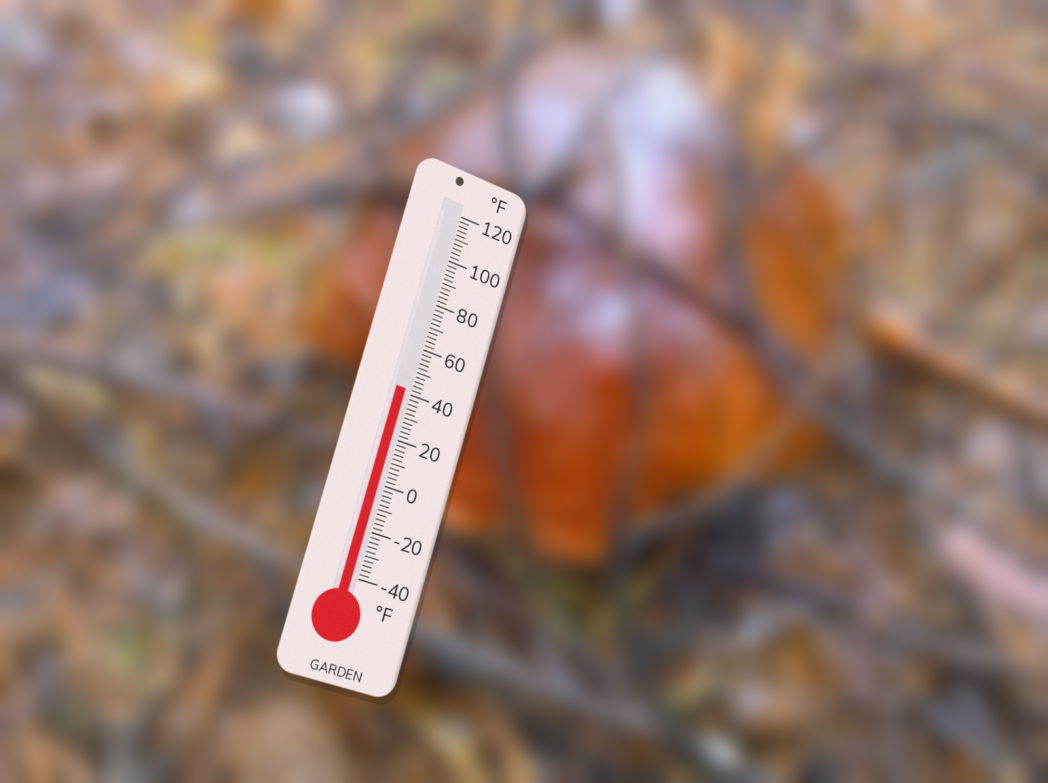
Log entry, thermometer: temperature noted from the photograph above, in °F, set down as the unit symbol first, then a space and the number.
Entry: °F 42
